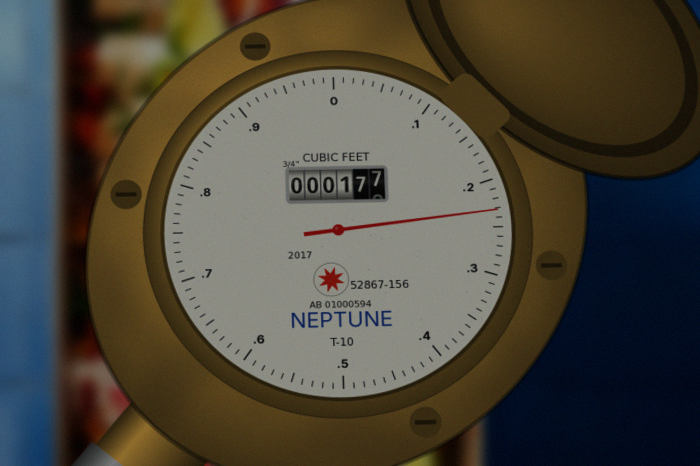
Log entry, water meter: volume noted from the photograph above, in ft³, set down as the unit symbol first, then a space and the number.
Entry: ft³ 177.23
